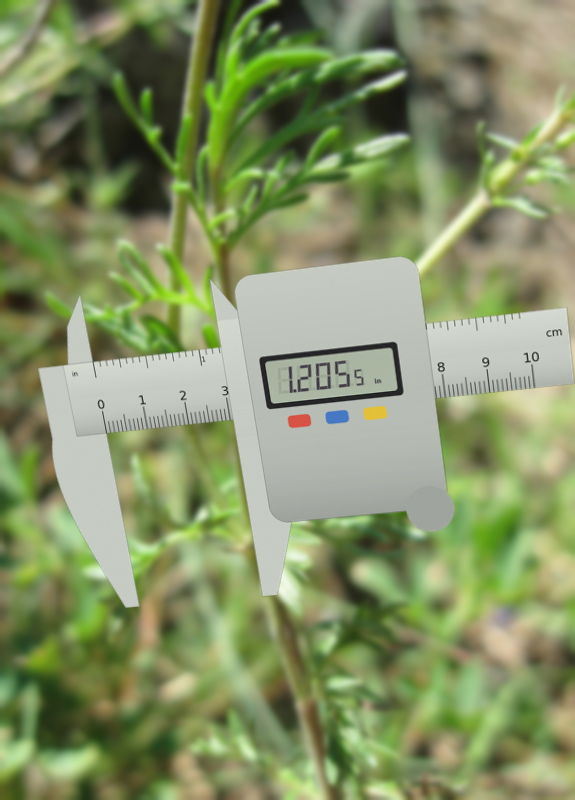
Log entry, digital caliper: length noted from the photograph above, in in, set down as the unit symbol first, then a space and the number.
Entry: in 1.2055
